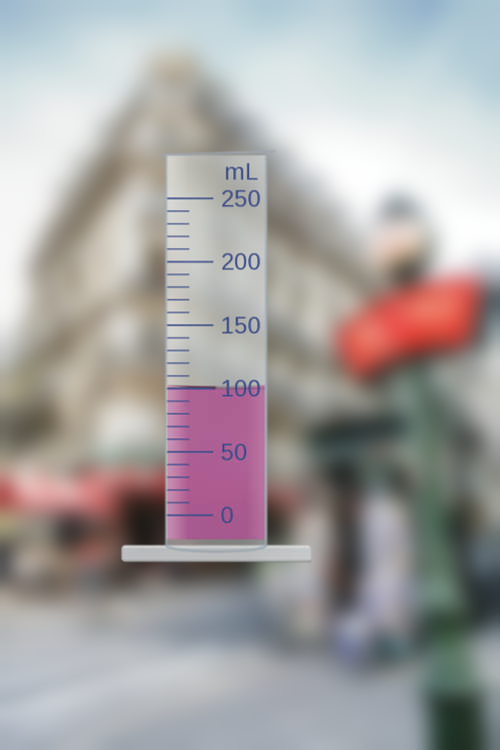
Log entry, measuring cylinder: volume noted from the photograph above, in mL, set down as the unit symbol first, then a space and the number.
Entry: mL 100
